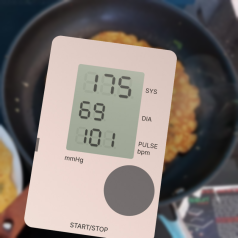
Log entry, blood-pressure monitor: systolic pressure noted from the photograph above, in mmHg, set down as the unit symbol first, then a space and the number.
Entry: mmHg 175
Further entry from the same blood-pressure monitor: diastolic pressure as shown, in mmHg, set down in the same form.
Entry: mmHg 69
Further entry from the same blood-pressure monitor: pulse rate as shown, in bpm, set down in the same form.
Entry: bpm 101
